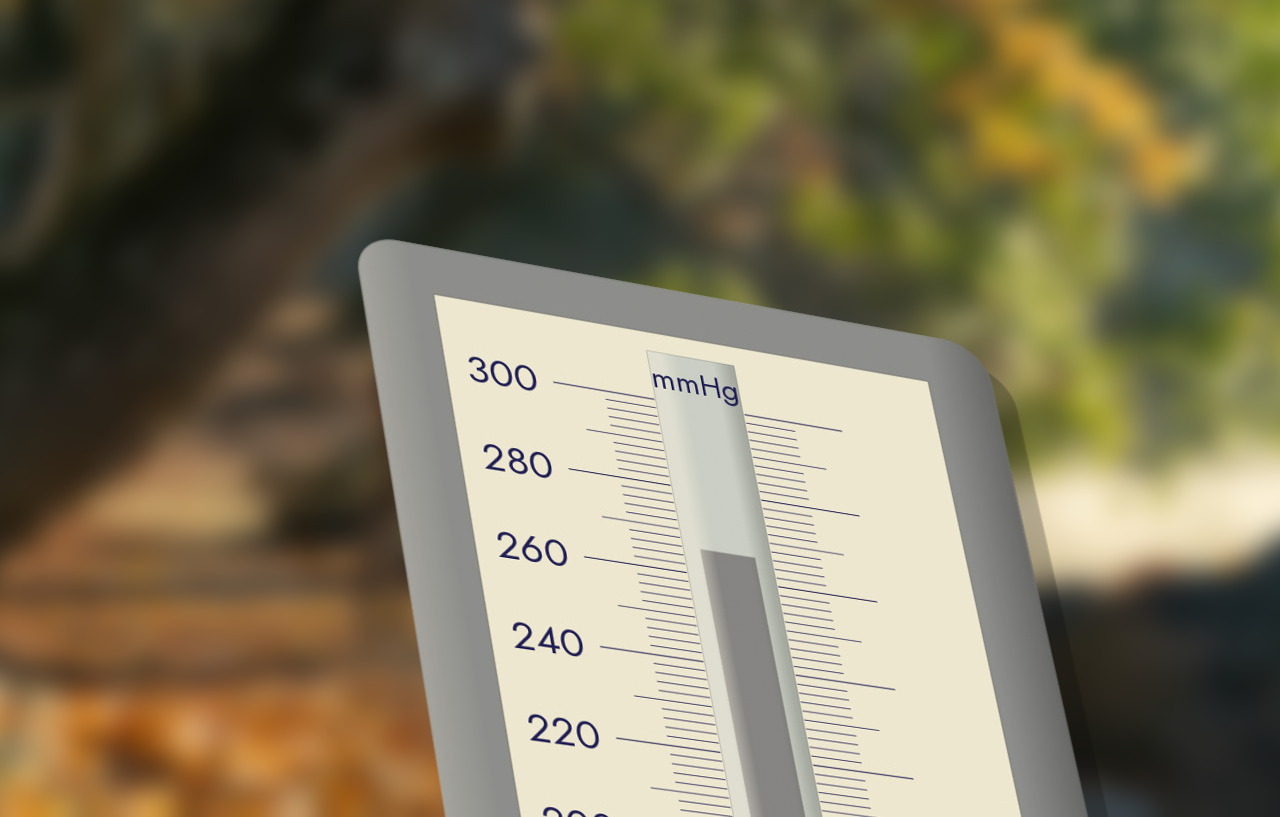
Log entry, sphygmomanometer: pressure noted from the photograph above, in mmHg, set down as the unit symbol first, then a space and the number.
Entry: mmHg 266
